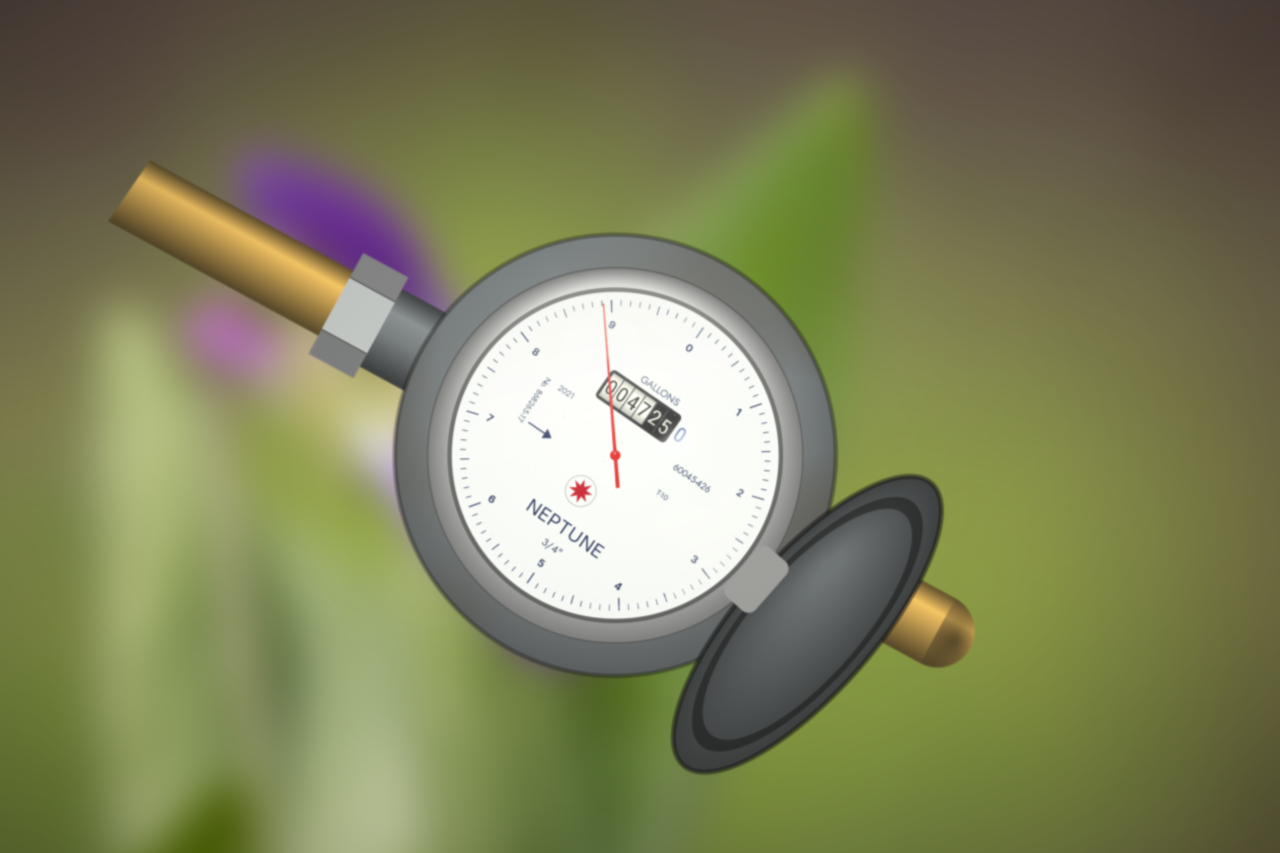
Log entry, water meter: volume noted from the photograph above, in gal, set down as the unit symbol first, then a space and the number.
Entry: gal 47248.9
